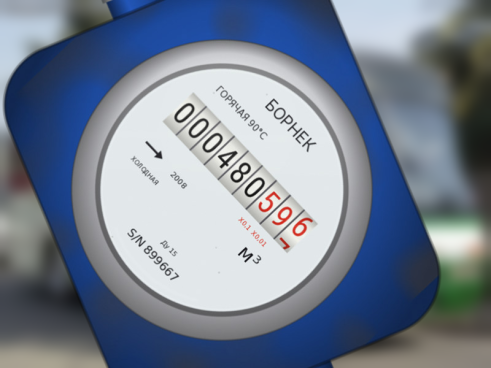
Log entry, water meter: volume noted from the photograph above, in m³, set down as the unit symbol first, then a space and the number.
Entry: m³ 480.596
